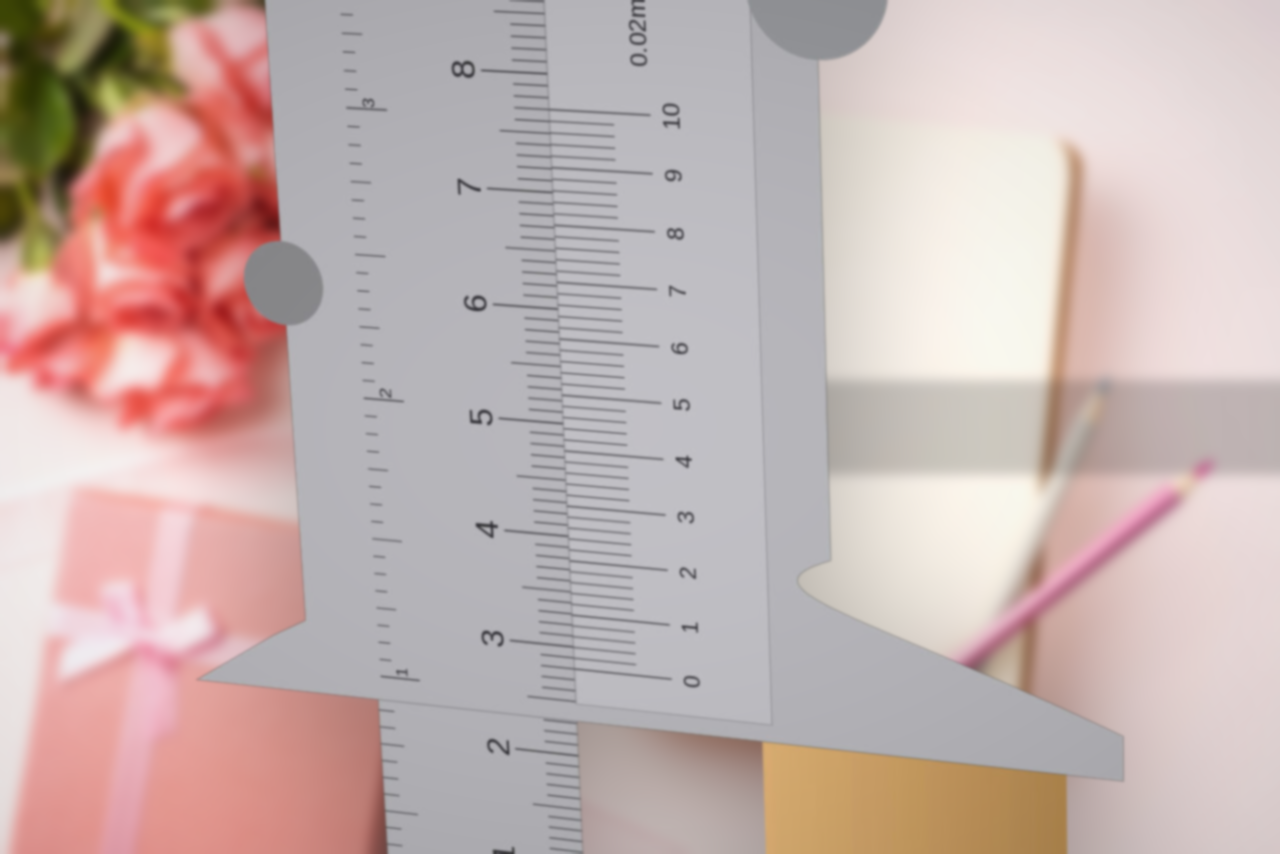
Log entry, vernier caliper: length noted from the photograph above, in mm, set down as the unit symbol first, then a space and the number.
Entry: mm 28.0
